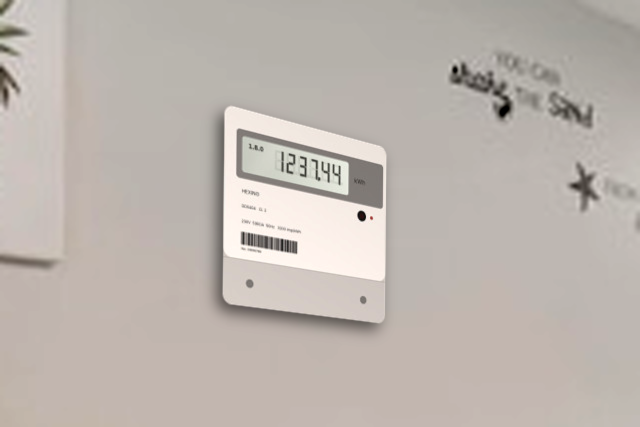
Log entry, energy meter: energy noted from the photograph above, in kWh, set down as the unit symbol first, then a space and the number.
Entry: kWh 1237.44
